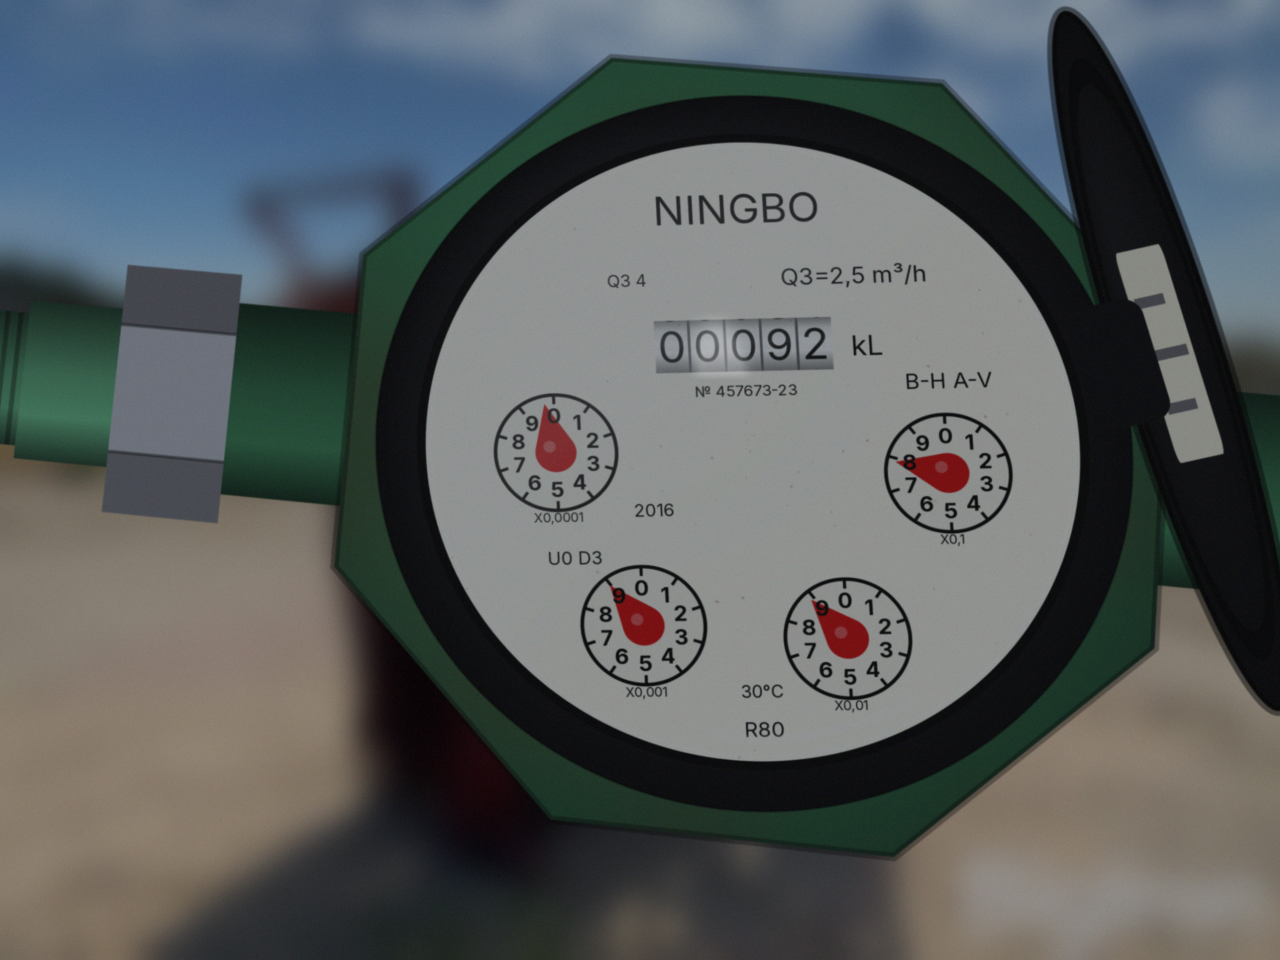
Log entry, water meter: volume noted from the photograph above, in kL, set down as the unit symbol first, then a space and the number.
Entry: kL 92.7889
